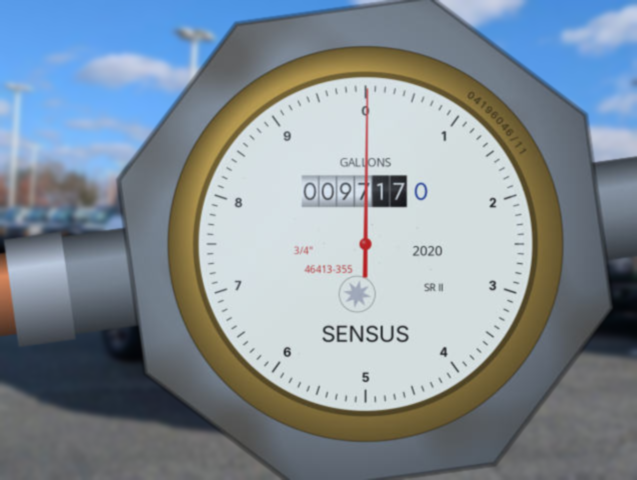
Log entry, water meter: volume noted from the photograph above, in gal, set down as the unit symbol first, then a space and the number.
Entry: gal 97170.0
